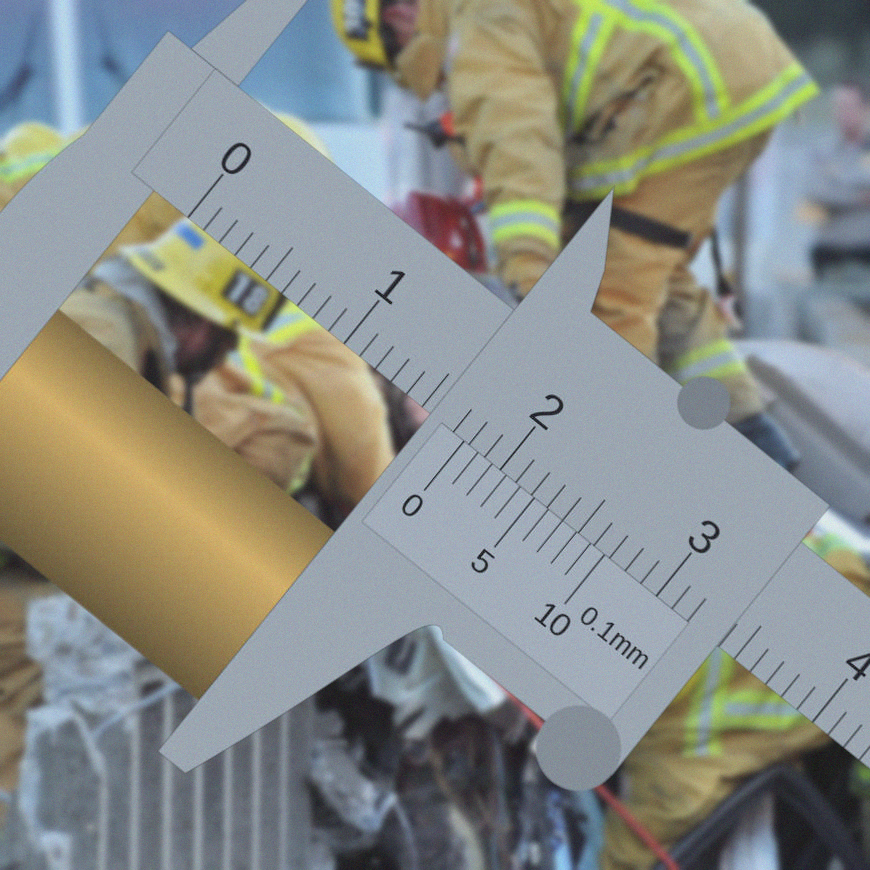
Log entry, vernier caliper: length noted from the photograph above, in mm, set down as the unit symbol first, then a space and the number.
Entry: mm 17.7
